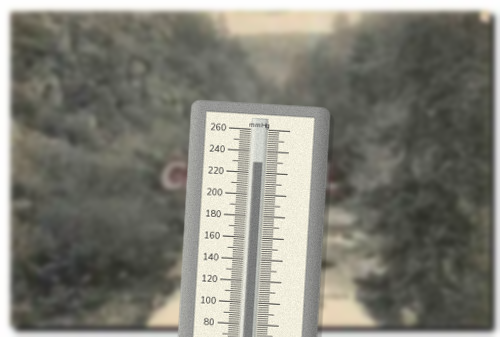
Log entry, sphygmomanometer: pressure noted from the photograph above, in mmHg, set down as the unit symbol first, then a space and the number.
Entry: mmHg 230
